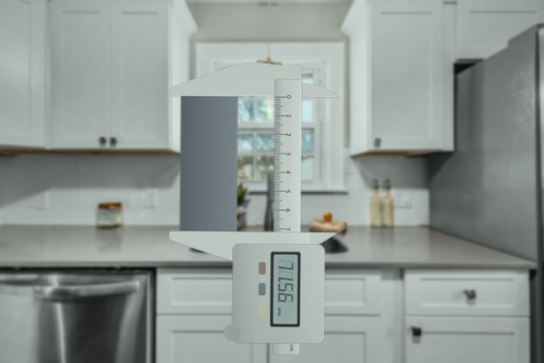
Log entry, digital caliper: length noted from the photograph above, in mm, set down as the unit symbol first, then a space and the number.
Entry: mm 71.56
